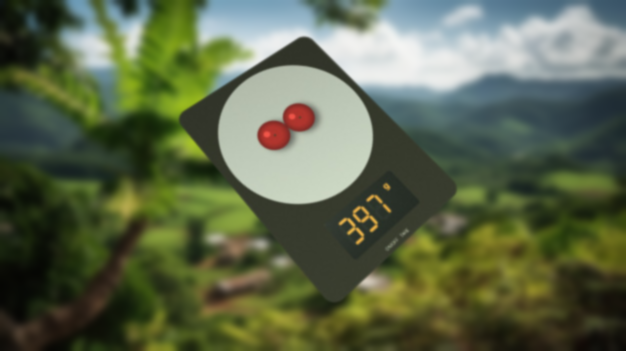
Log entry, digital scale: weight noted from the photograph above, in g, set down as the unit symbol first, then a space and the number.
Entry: g 397
